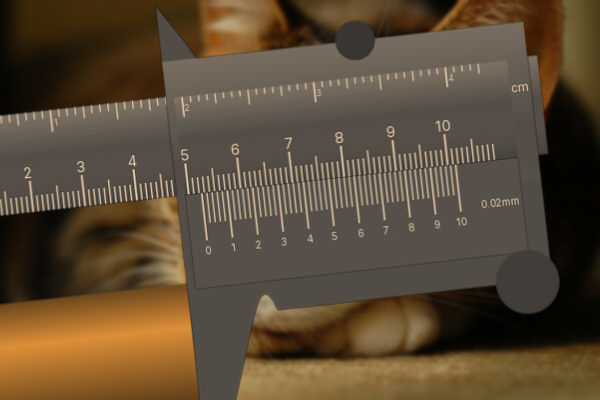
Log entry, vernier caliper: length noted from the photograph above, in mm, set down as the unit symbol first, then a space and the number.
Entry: mm 52.5
